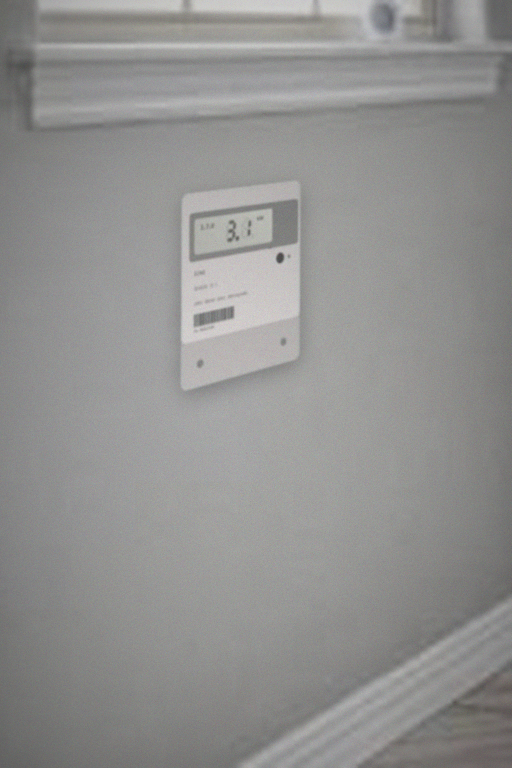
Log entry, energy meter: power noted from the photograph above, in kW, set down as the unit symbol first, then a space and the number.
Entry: kW 3.1
